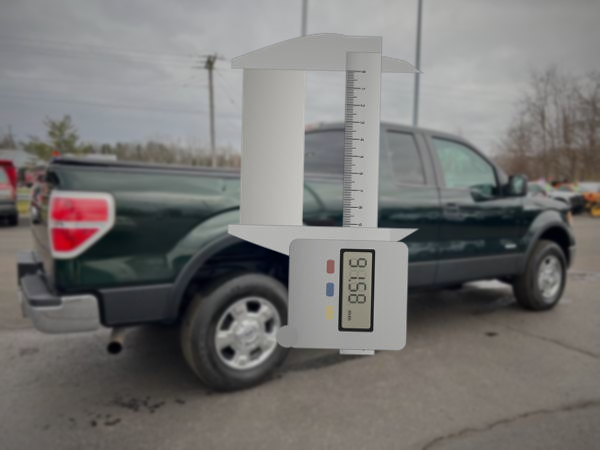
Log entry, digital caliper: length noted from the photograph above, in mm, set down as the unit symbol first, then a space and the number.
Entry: mm 91.58
